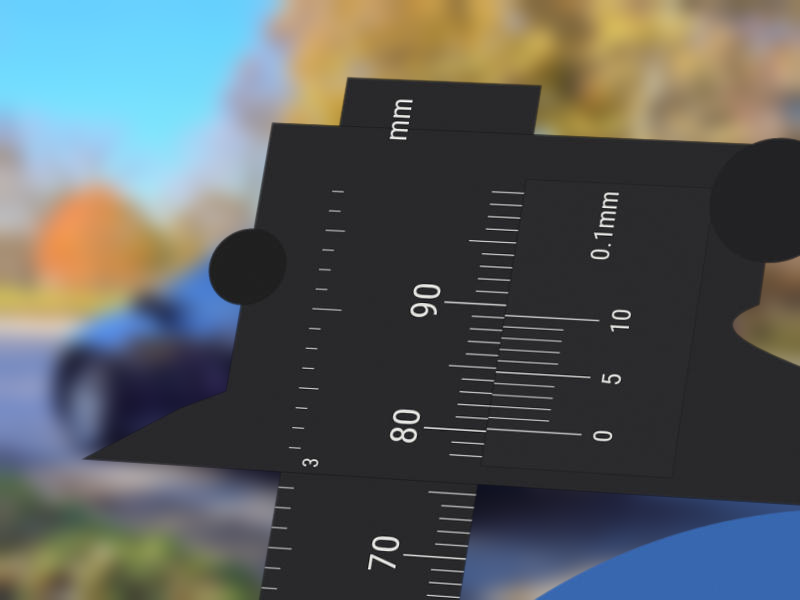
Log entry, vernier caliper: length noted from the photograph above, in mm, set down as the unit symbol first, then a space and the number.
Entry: mm 80.2
